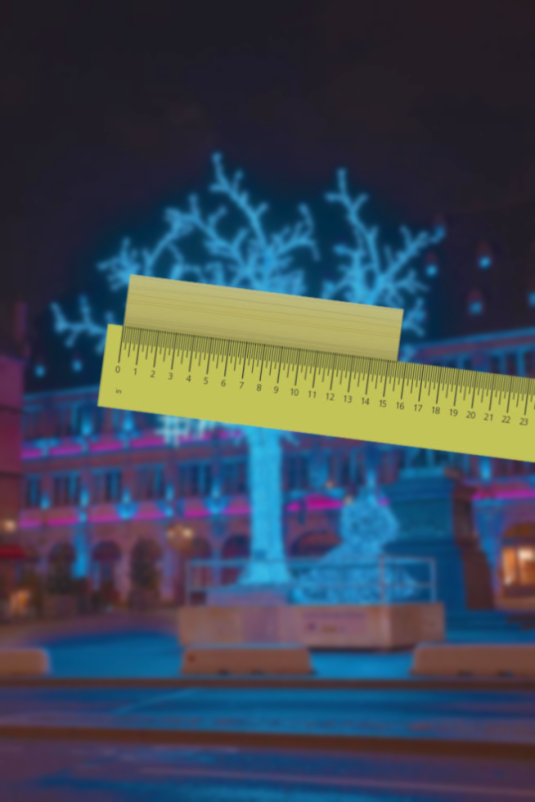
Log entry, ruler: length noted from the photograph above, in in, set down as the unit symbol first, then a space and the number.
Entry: in 15.5
